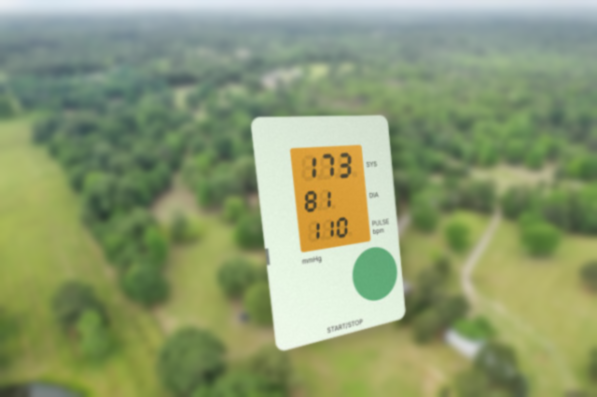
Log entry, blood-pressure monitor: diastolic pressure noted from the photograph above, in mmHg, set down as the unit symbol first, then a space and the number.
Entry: mmHg 81
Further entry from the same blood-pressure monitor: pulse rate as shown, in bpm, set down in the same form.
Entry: bpm 110
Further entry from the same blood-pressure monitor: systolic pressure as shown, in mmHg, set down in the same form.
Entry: mmHg 173
